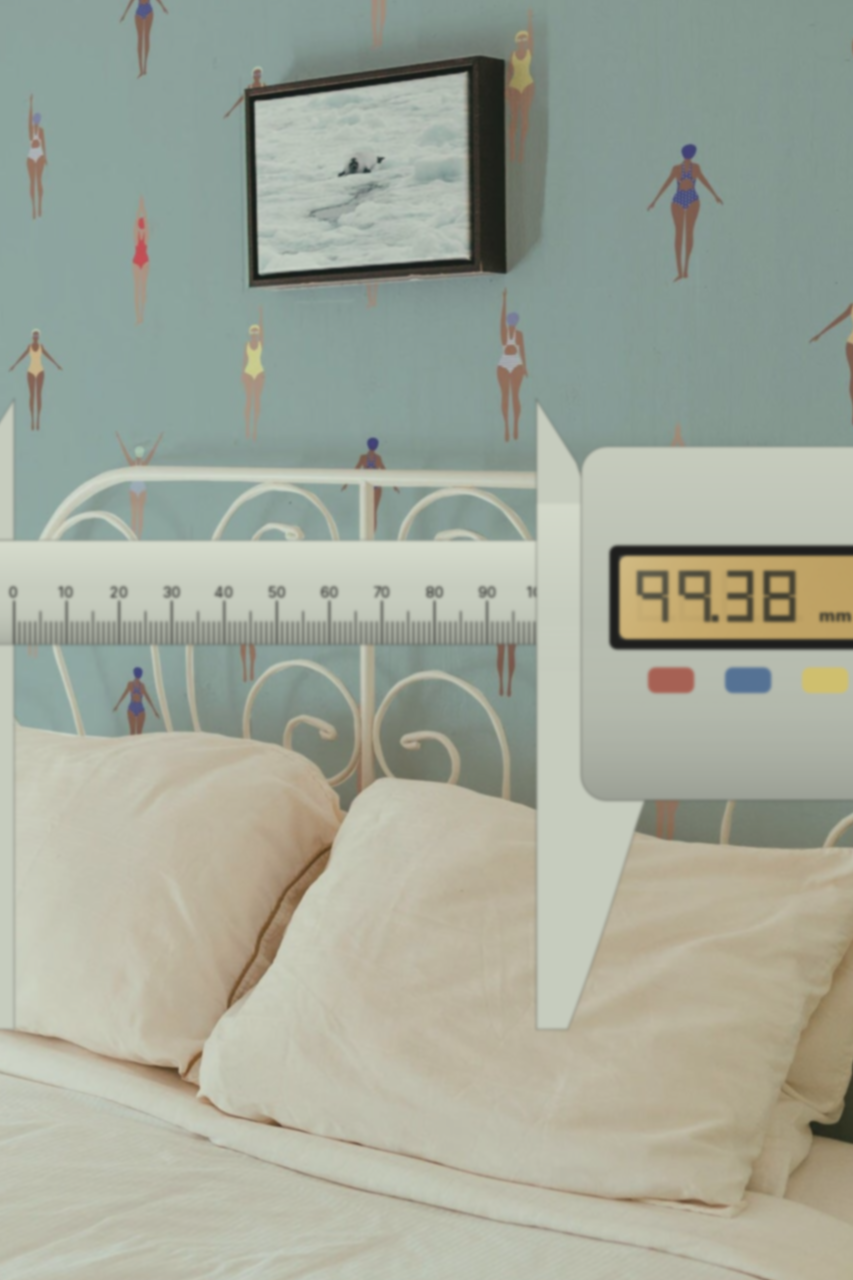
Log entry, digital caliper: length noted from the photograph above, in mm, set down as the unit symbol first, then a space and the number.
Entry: mm 99.38
